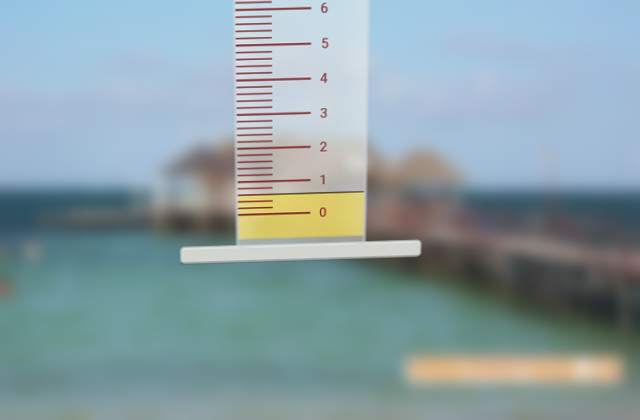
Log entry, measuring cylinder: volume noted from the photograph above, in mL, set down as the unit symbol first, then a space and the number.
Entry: mL 0.6
